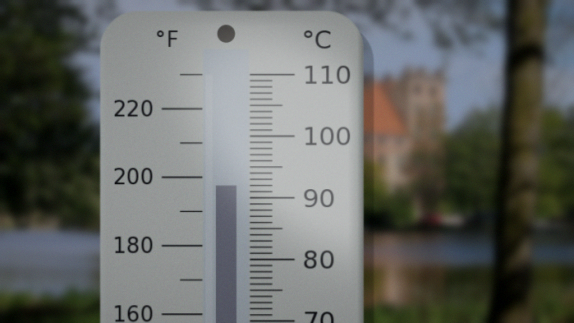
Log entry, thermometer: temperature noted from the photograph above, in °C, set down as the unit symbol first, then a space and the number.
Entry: °C 92
